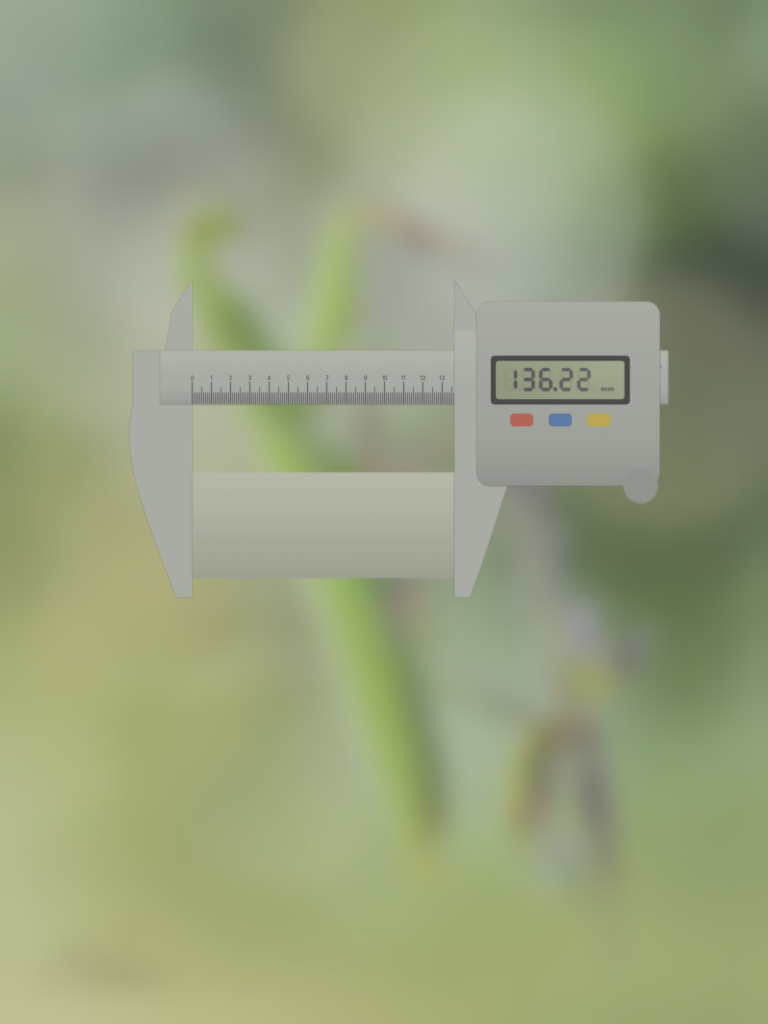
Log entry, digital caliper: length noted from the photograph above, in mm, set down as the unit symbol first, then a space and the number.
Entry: mm 136.22
